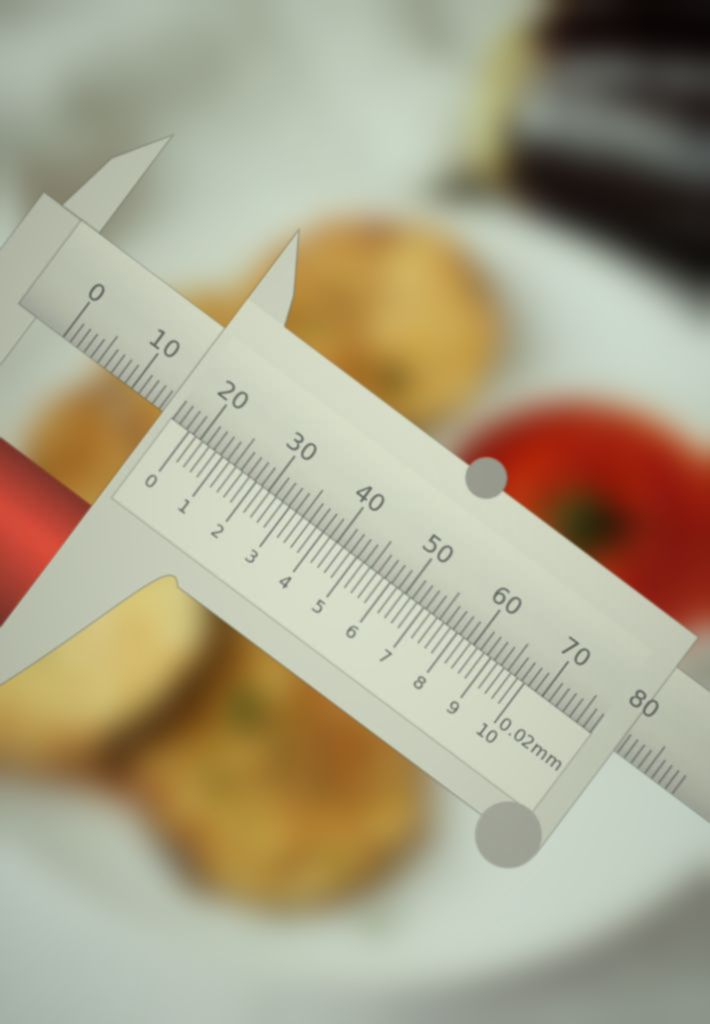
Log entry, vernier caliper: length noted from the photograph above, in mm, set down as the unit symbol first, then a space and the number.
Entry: mm 18.4
